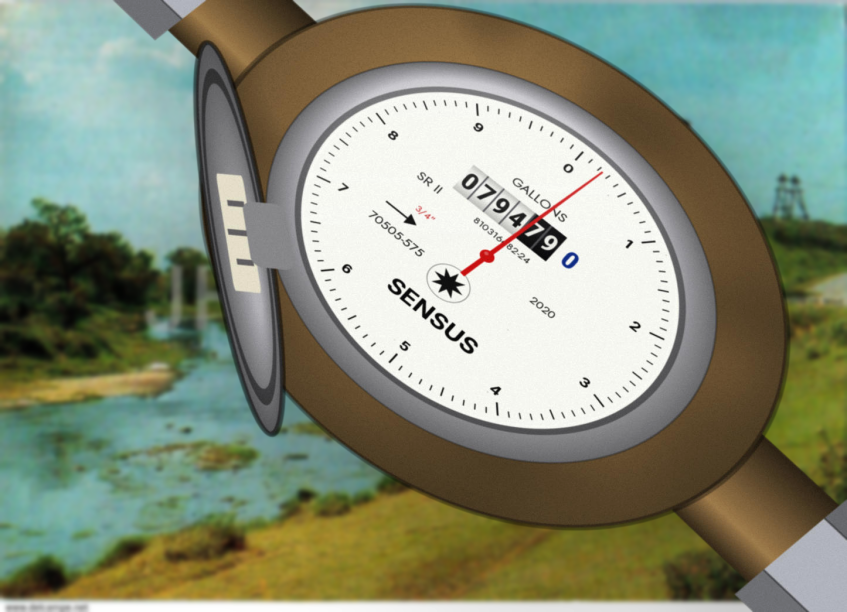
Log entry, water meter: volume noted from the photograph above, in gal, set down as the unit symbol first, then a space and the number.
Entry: gal 794790.2
